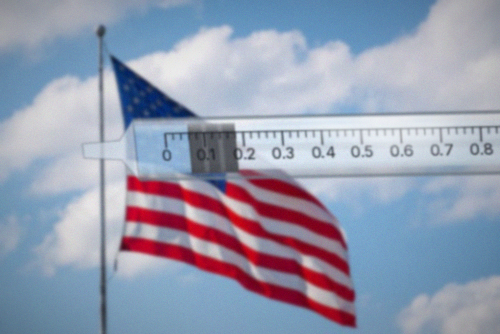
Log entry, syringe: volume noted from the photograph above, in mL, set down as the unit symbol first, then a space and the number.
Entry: mL 0.06
